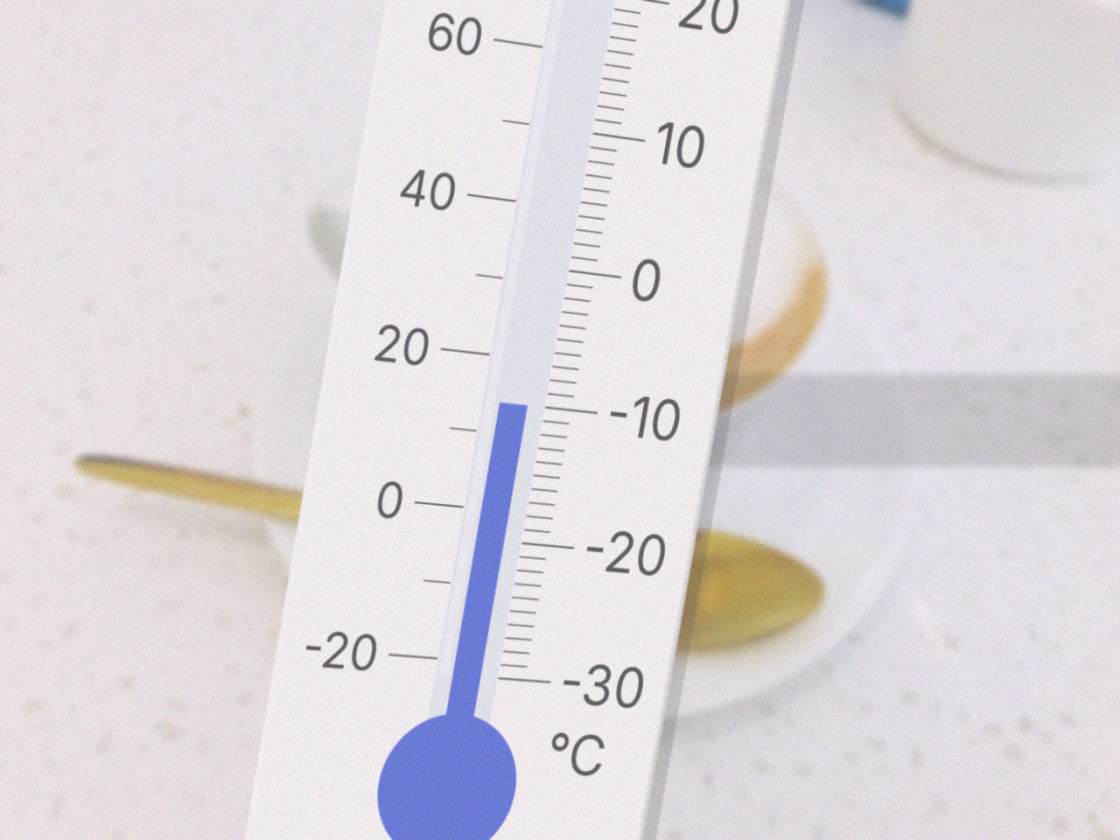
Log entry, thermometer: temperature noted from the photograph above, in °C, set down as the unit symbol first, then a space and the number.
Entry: °C -10
